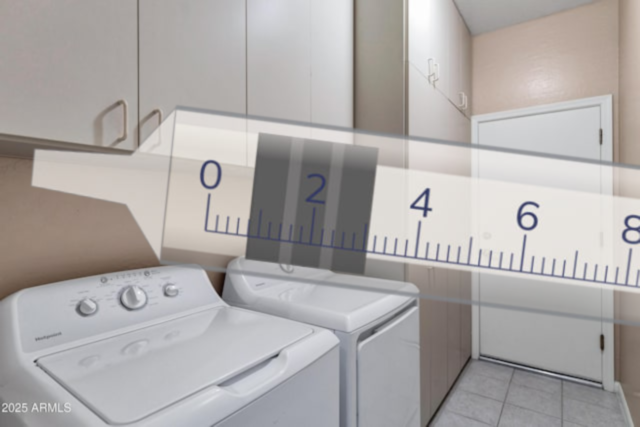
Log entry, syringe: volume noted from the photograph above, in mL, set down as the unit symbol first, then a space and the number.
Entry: mL 0.8
